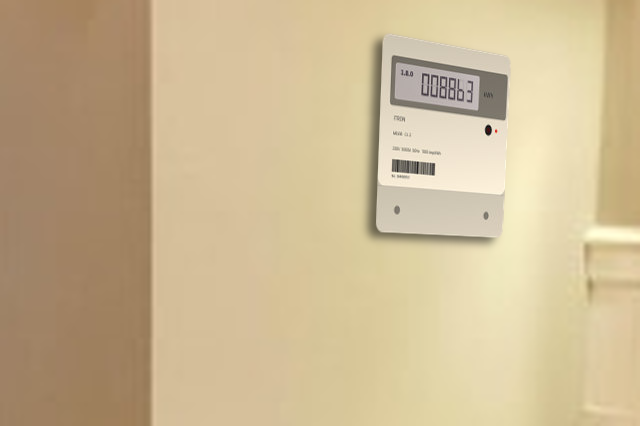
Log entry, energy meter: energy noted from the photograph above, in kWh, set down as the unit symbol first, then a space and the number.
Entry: kWh 8863
